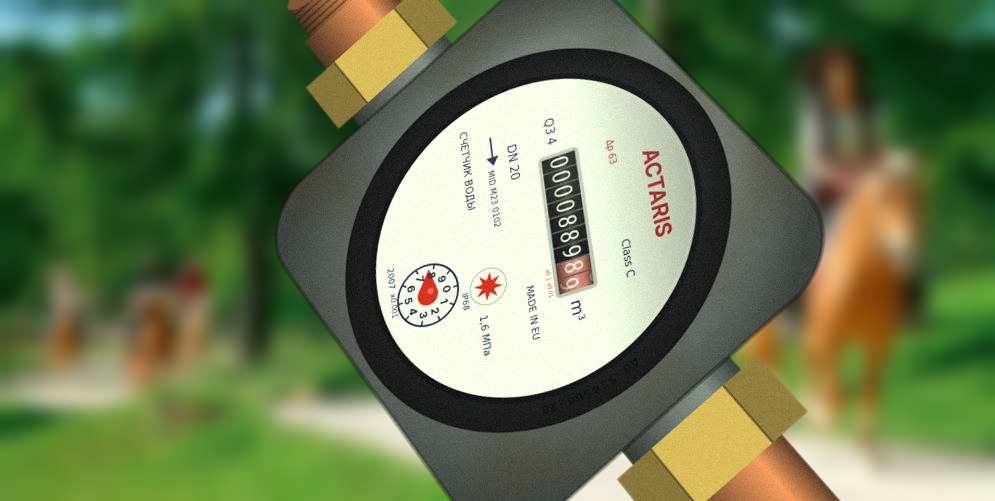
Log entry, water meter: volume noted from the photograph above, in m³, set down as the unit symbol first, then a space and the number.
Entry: m³ 889.887
